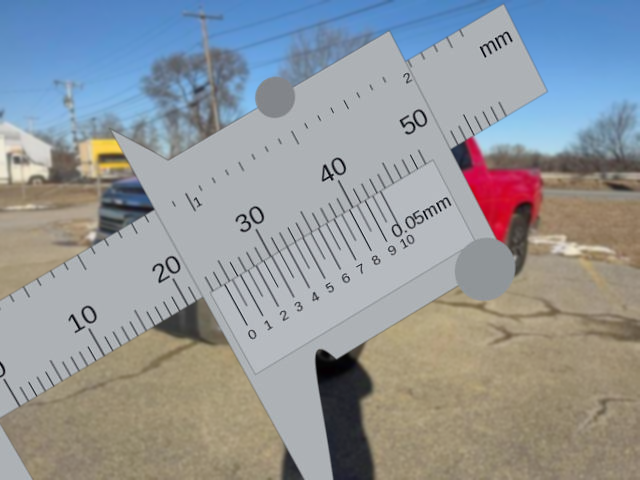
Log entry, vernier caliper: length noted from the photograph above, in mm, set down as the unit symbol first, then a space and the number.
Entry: mm 24.4
